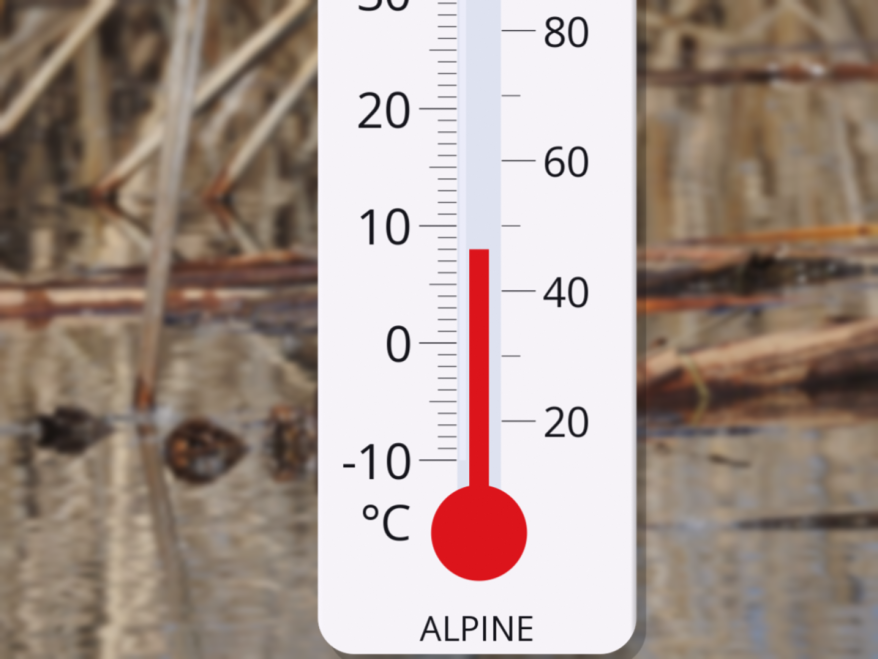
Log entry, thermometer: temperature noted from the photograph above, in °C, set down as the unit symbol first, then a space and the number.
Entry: °C 8
